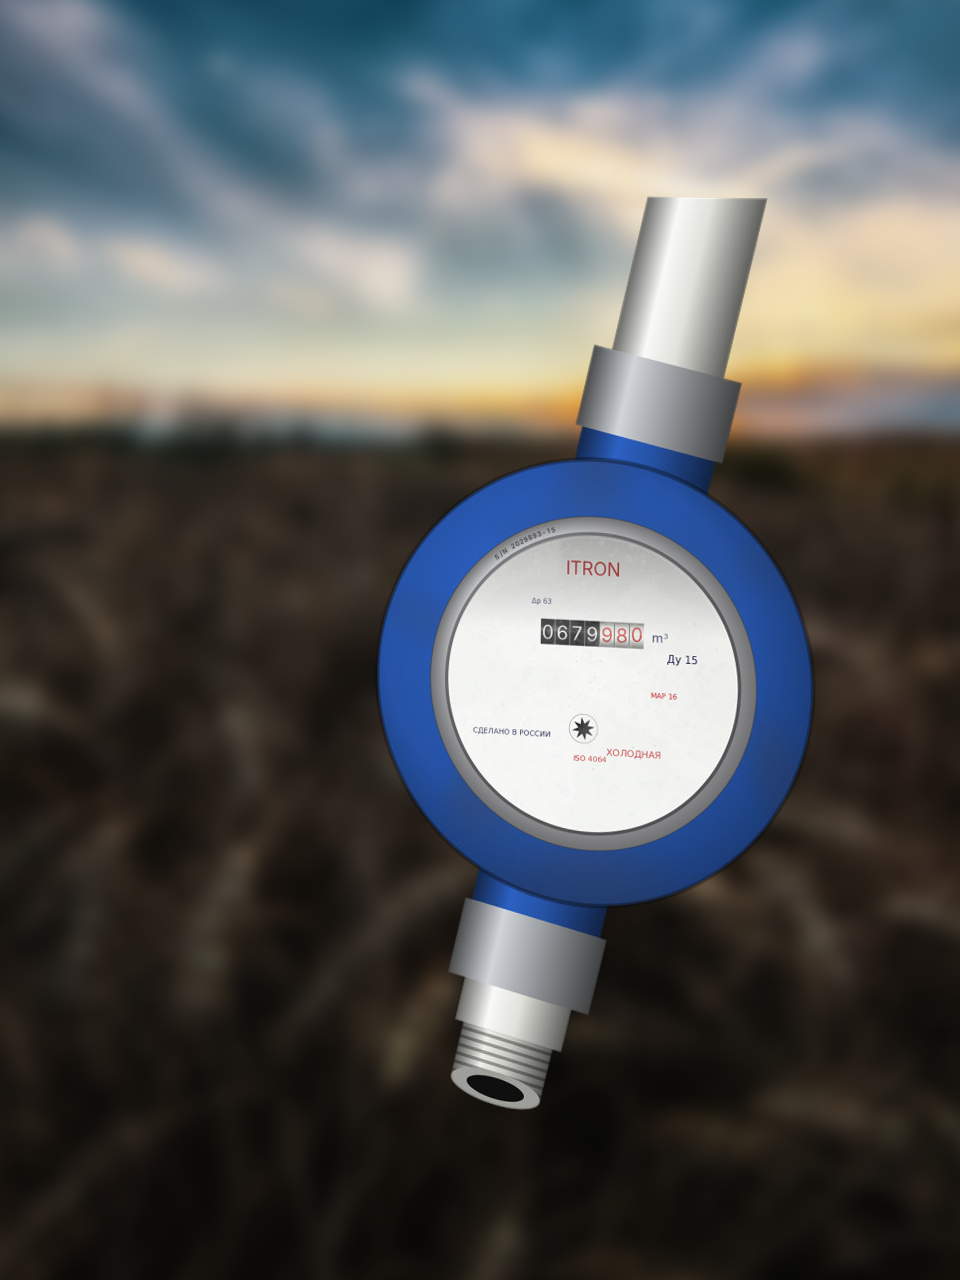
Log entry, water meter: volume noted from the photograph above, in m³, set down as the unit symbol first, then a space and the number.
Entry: m³ 679.980
